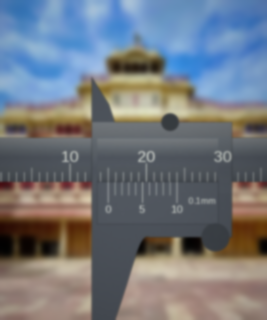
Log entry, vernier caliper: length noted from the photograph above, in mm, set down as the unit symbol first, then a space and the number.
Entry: mm 15.0
